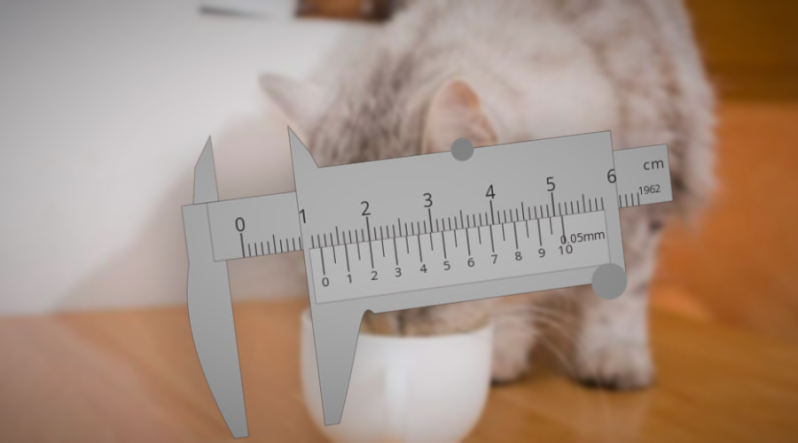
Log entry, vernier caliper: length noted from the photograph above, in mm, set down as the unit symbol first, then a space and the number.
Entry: mm 12.2
